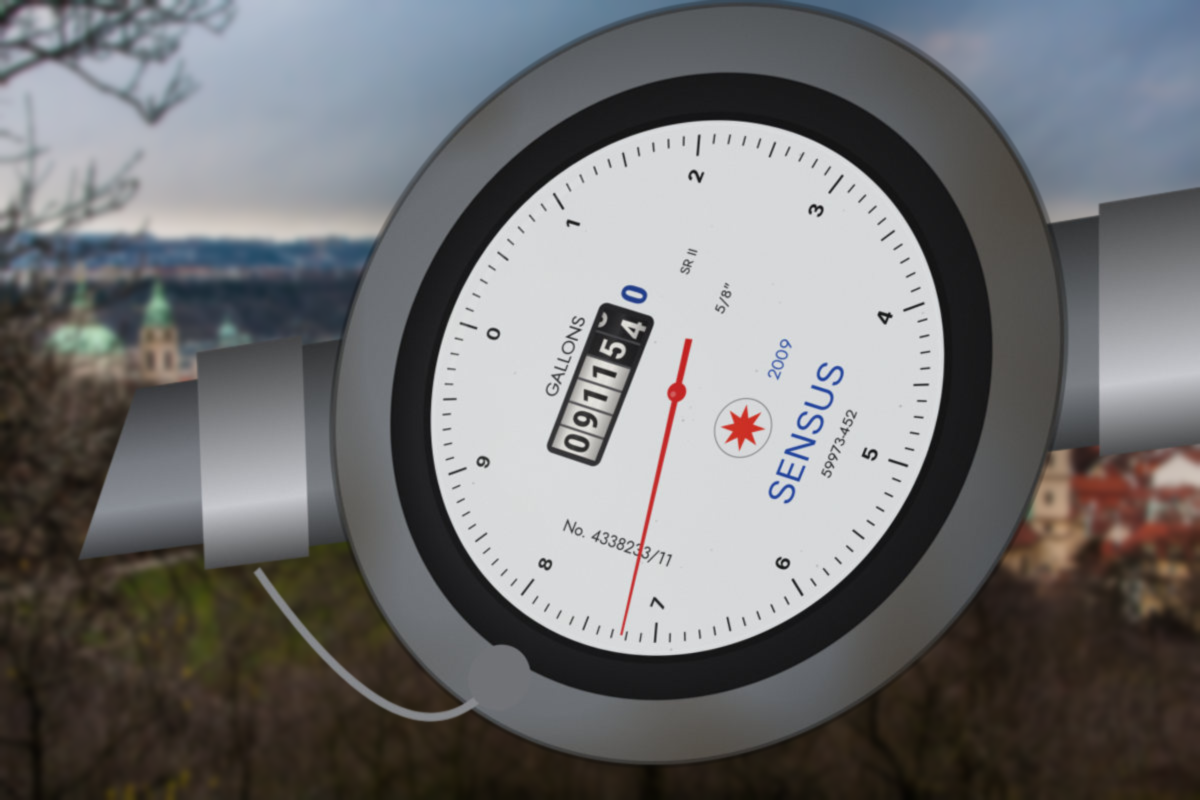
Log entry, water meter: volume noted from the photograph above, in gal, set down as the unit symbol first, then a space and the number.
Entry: gal 911537.2
